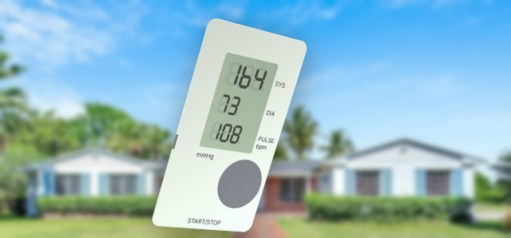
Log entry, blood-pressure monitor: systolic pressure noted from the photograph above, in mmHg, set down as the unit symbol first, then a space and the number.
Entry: mmHg 164
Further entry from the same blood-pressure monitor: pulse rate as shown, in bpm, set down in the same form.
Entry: bpm 108
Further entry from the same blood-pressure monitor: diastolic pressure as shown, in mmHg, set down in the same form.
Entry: mmHg 73
